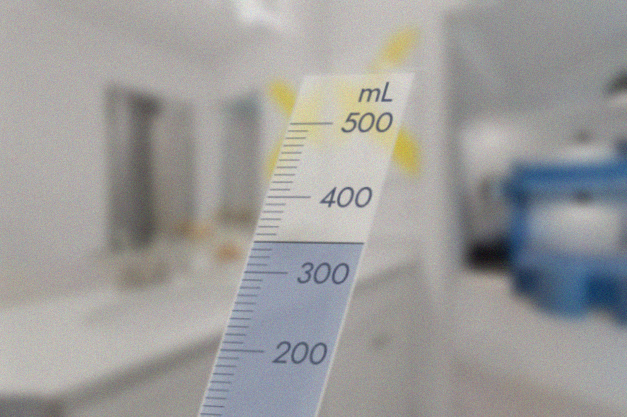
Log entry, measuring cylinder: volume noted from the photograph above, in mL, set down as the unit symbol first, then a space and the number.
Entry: mL 340
